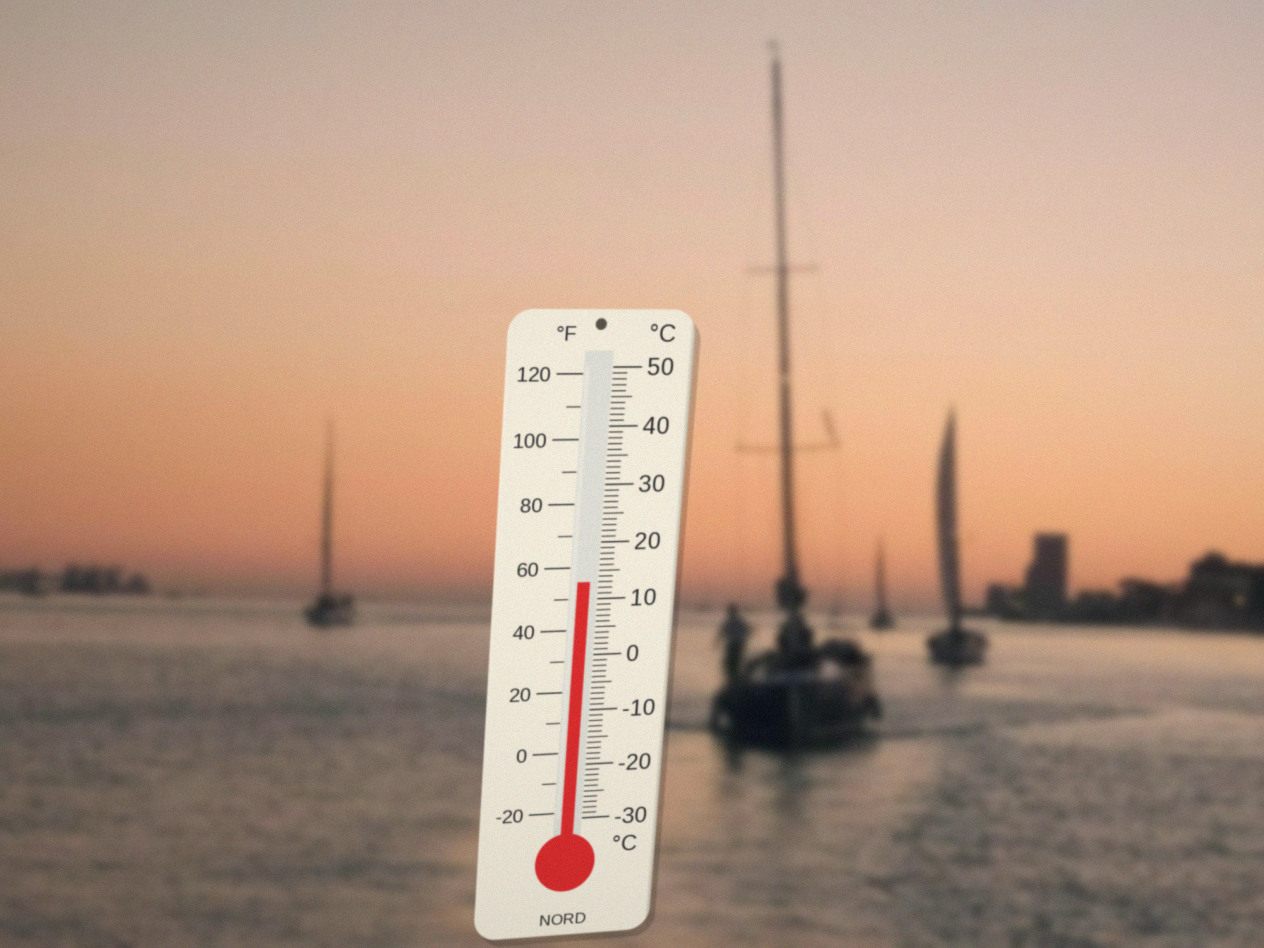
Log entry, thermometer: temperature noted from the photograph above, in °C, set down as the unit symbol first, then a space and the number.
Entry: °C 13
